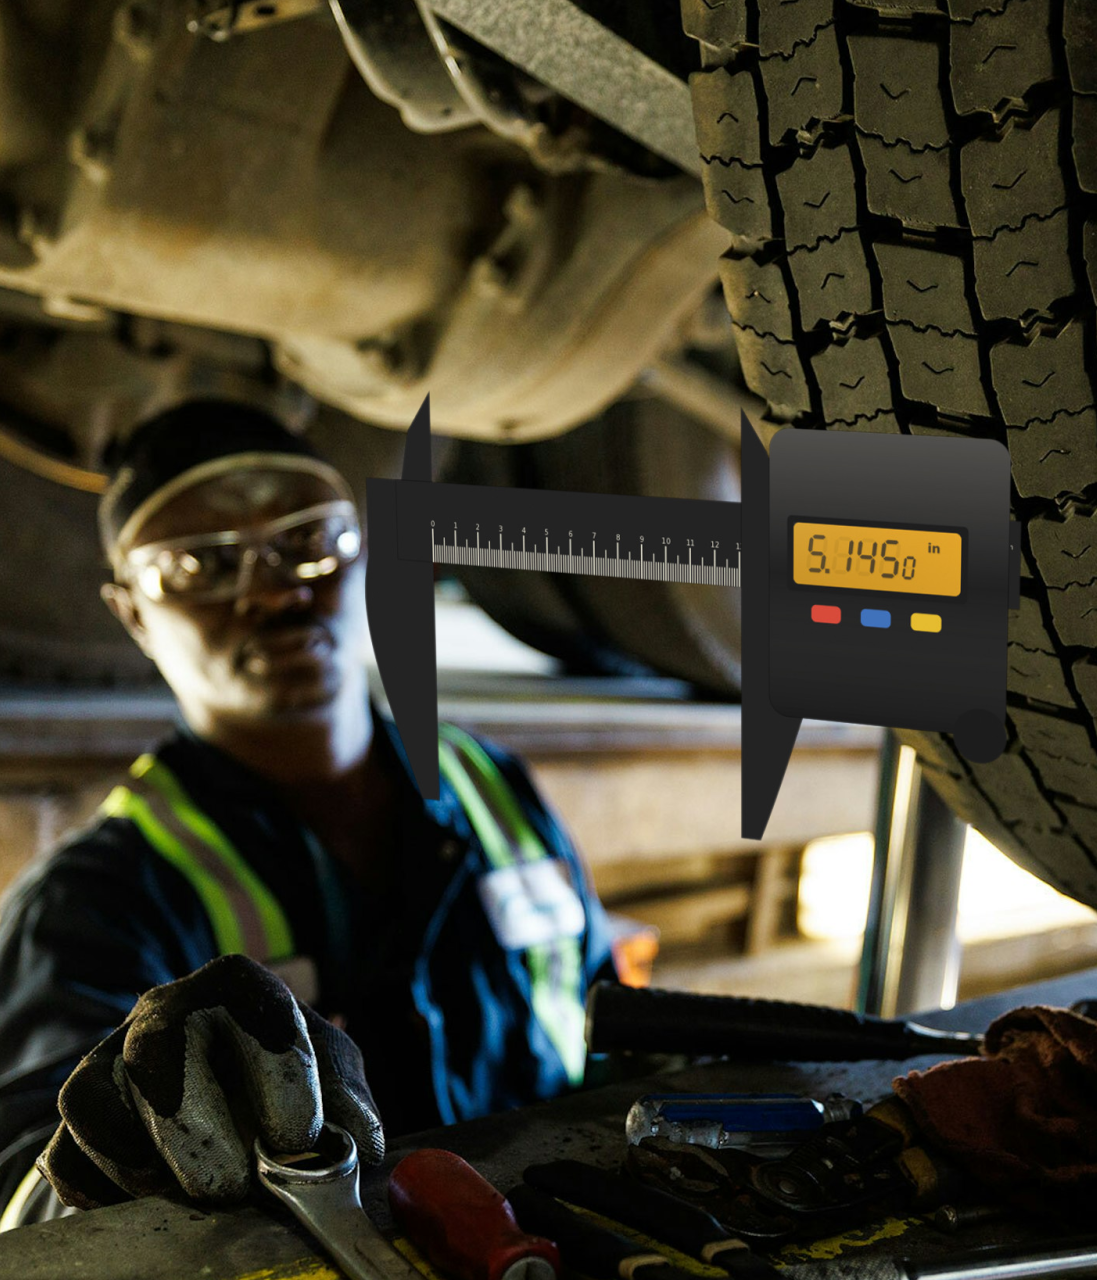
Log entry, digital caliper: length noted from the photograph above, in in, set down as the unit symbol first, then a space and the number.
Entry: in 5.1450
